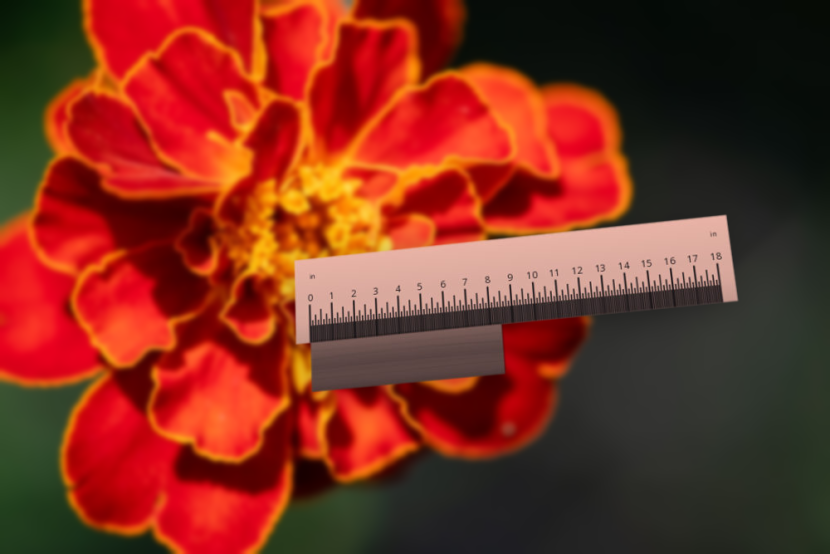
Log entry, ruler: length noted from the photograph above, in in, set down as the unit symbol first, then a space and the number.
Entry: in 8.5
